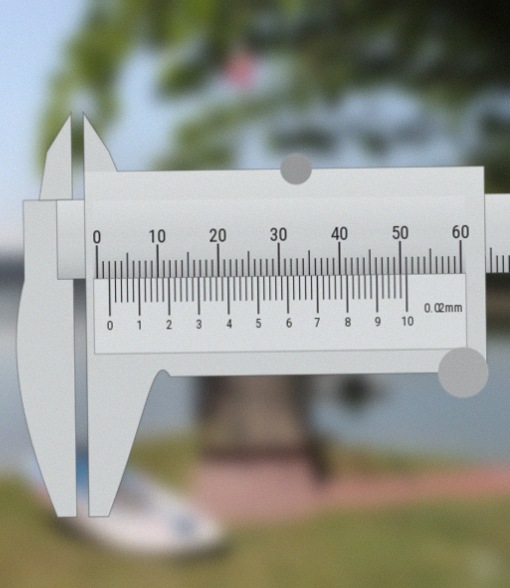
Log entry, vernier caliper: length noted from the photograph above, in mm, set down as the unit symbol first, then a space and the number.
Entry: mm 2.0
